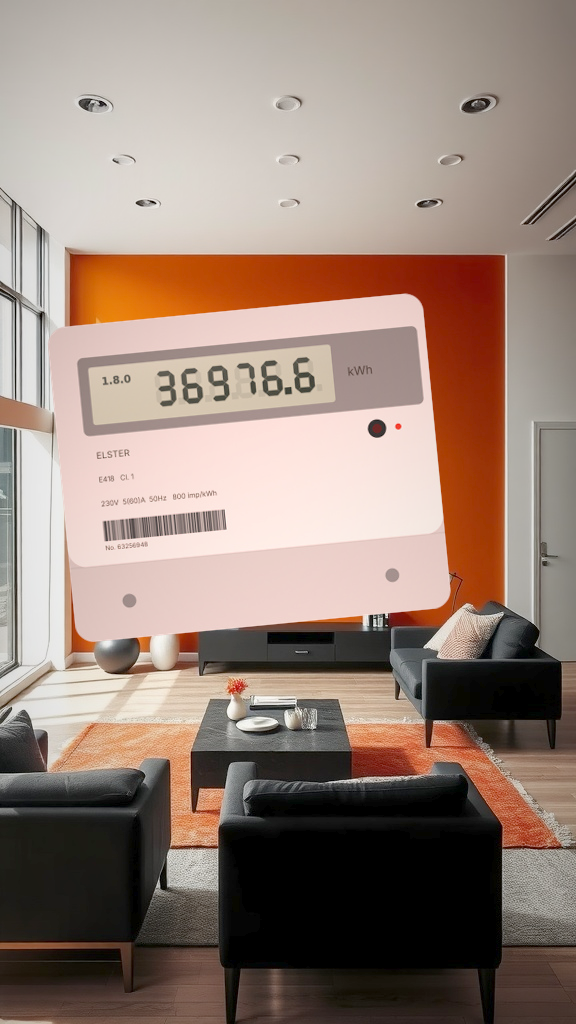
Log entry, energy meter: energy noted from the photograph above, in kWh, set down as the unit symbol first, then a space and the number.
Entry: kWh 36976.6
